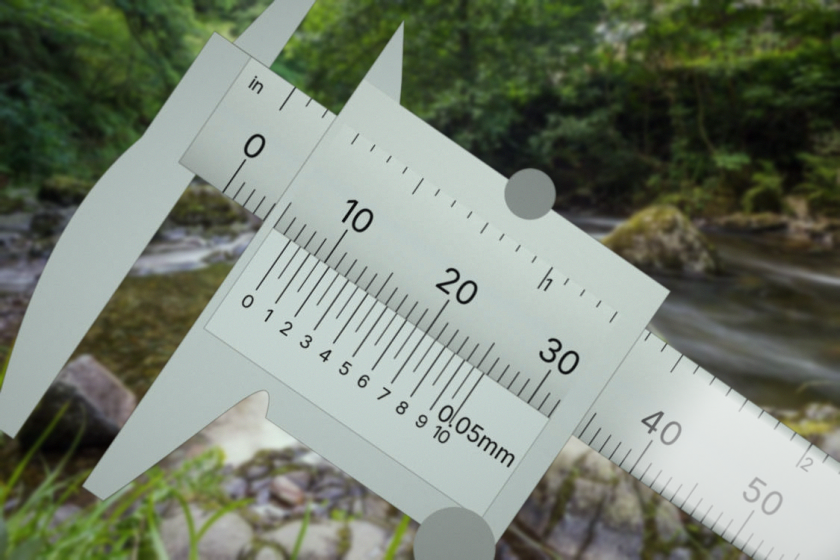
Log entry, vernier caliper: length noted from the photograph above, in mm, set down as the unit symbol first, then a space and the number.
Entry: mm 6.7
